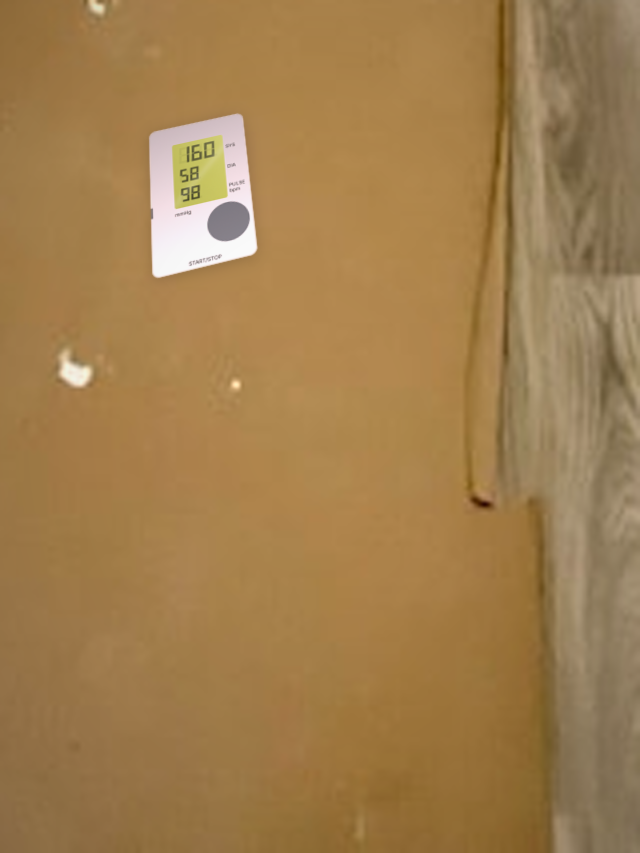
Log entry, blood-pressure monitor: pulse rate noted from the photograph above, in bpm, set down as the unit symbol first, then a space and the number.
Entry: bpm 98
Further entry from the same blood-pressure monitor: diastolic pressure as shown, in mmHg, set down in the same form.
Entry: mmHg 58
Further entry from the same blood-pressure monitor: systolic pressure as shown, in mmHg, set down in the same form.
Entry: mmHg 160
